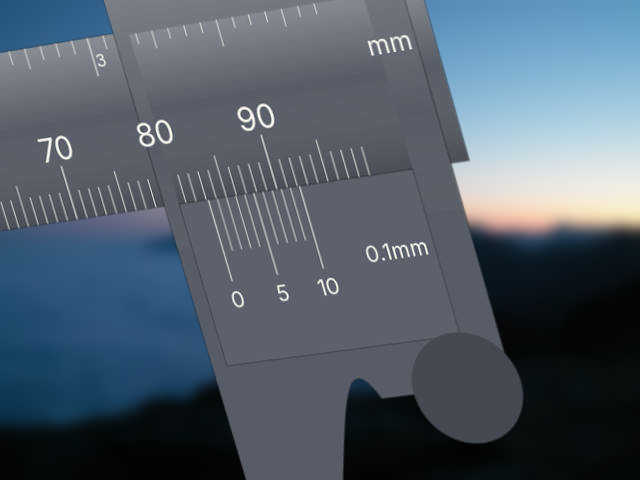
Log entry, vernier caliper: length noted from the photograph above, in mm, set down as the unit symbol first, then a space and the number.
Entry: mm 83.2
